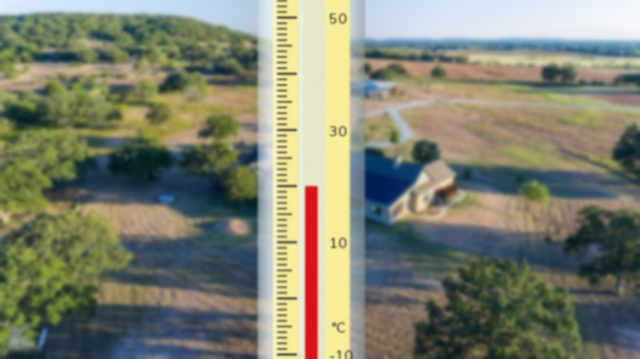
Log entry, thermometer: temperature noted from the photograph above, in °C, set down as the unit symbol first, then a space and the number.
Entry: °C 20
